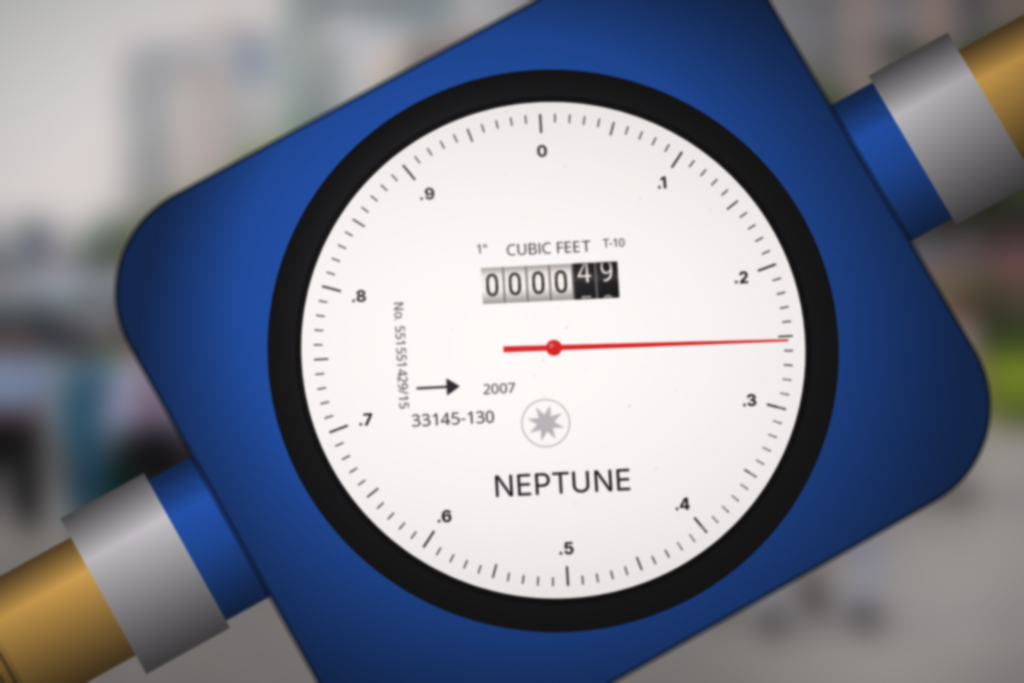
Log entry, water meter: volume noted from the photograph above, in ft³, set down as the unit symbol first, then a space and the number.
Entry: ft³ 49.25
